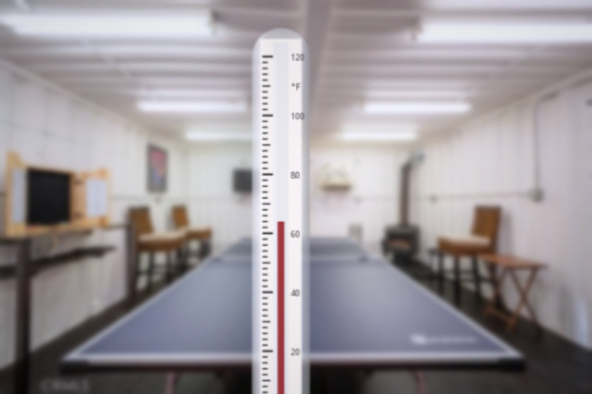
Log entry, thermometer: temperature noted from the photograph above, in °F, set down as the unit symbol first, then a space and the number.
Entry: °F 64
